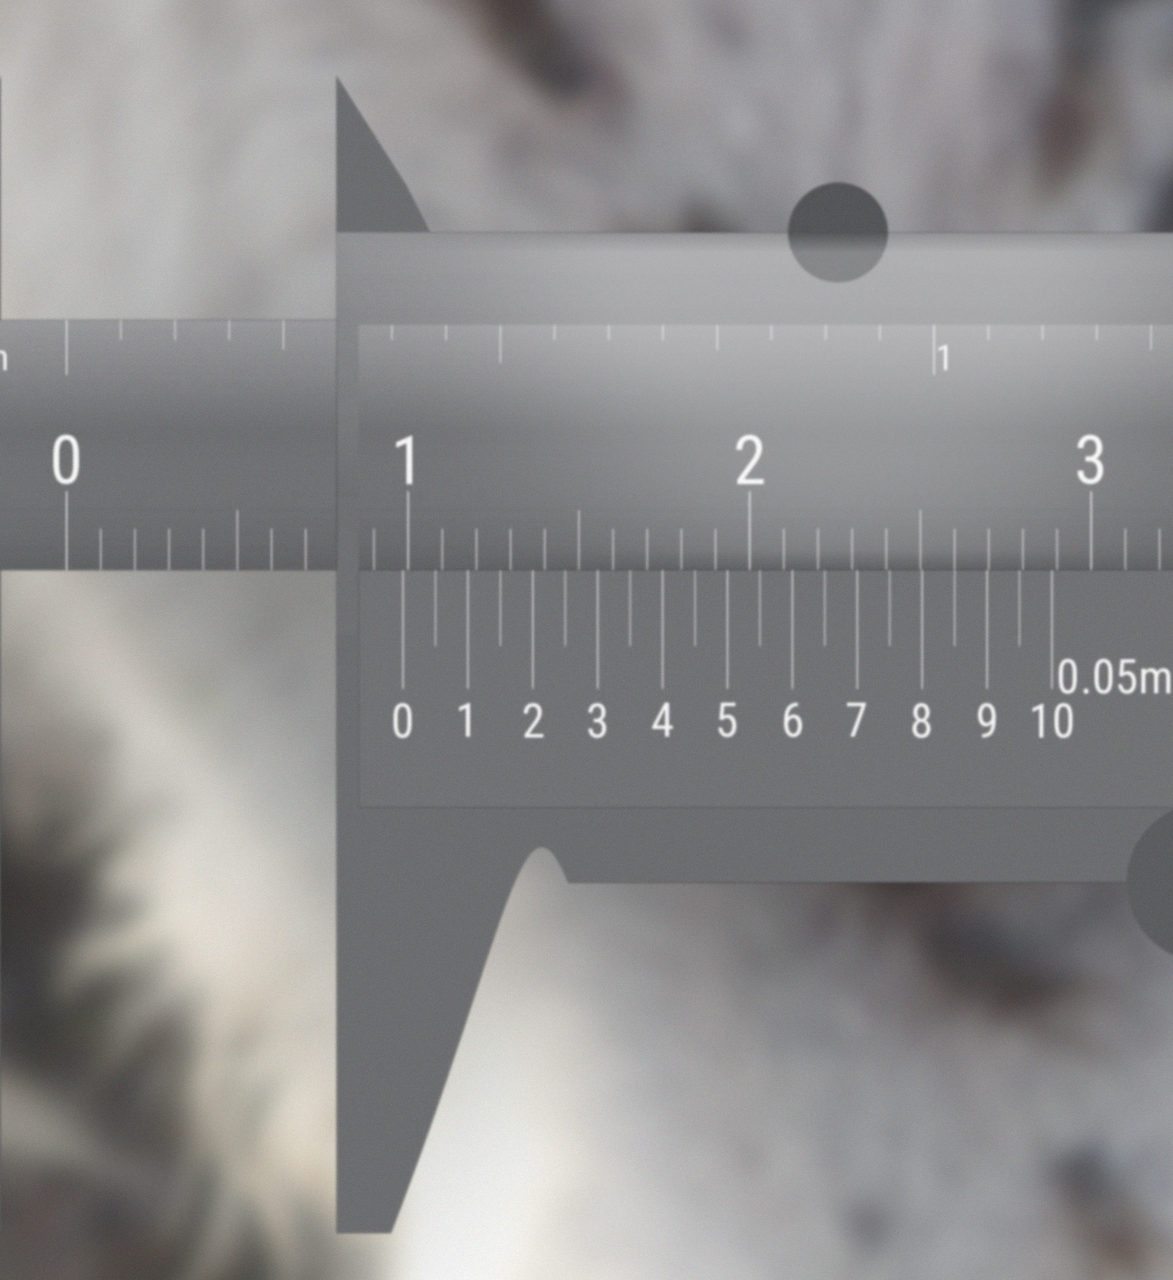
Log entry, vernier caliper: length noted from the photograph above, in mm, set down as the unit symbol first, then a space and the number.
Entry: mm 9.85
